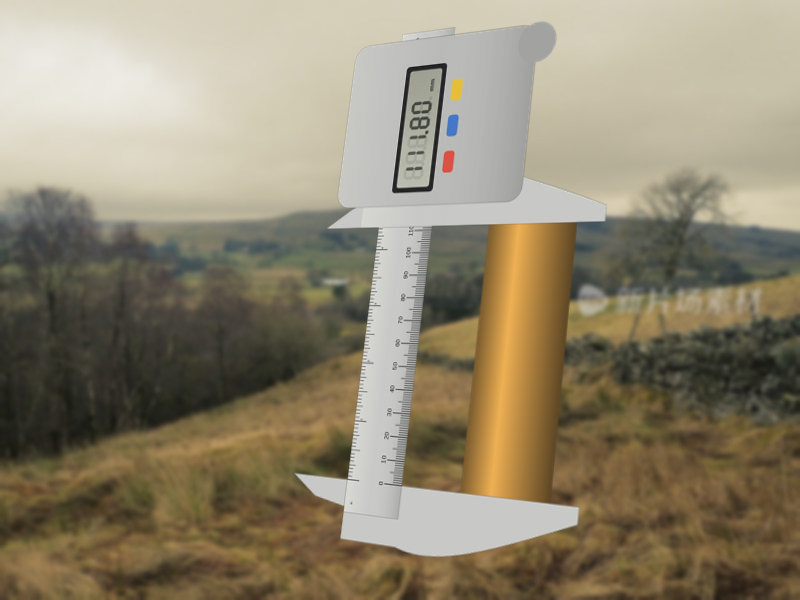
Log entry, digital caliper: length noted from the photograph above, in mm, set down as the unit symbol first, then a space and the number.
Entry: mm 111.80
